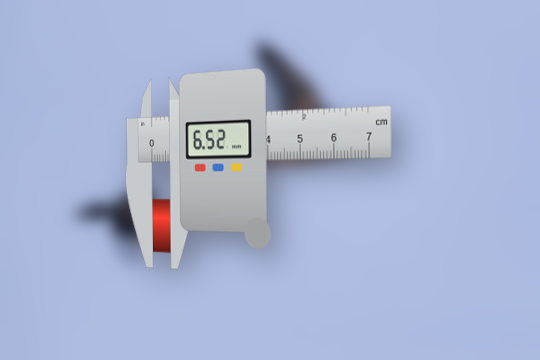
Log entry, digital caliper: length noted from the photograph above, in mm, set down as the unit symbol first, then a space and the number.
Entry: mm 6.52
